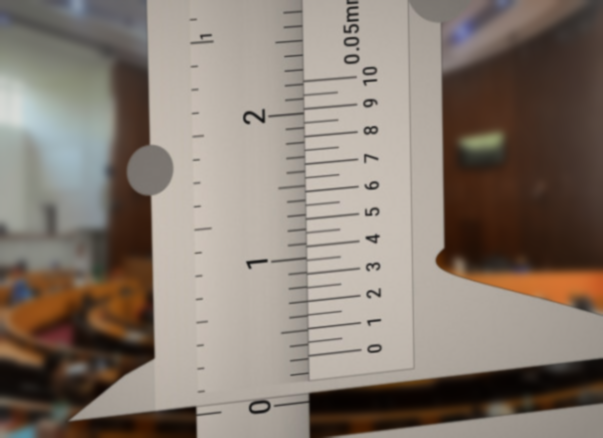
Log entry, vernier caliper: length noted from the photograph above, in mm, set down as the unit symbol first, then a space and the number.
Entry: mm 3.2
